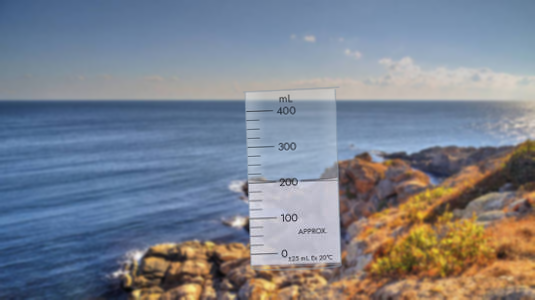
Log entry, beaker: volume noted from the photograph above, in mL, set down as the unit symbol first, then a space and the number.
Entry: mL 200
